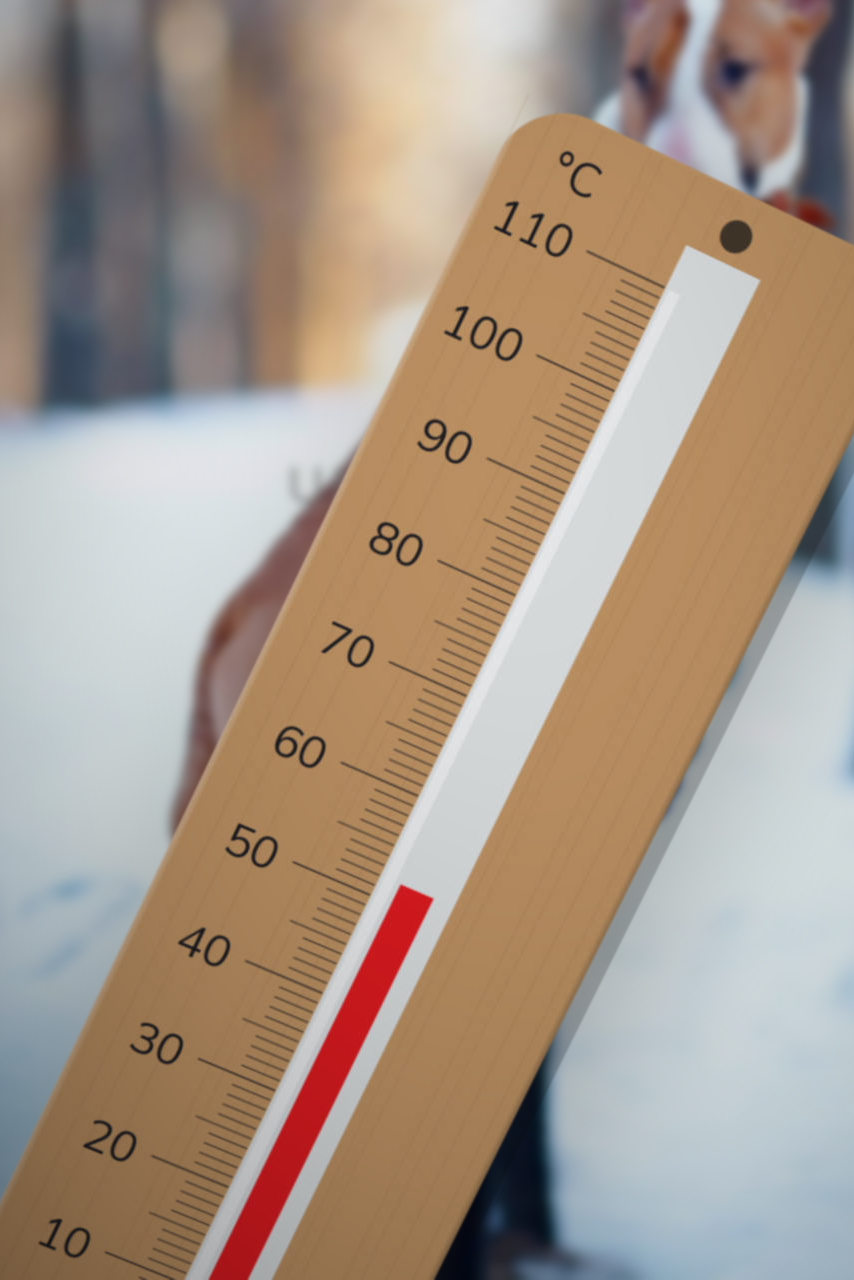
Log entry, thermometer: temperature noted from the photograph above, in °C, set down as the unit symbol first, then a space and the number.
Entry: °C 52
